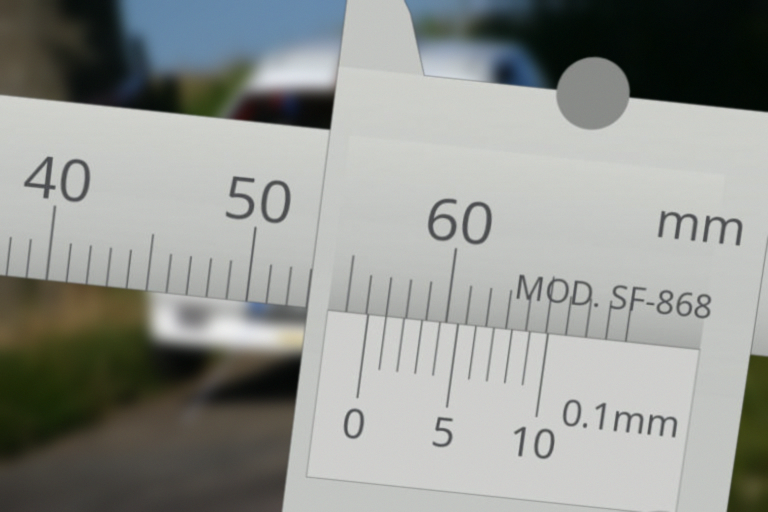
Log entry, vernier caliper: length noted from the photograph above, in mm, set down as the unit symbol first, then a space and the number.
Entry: mm 56.1
